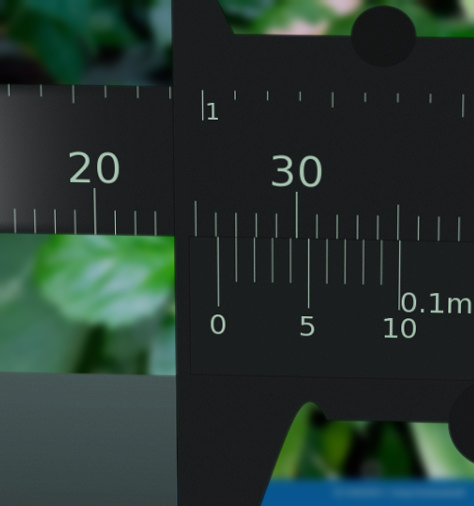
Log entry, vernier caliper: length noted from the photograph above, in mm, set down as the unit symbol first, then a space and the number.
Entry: mm 26.1
